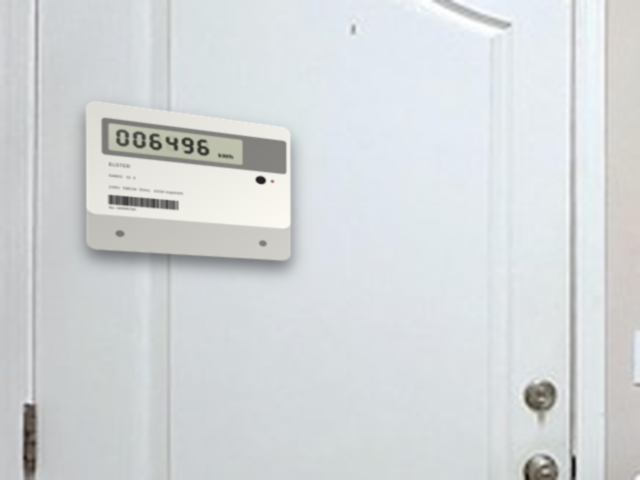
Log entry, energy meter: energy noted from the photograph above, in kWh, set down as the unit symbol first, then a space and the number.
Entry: kWh 6496
